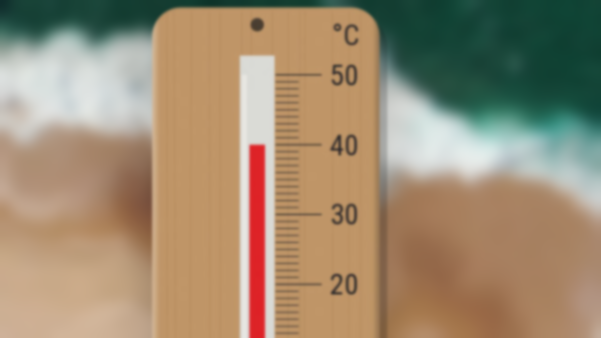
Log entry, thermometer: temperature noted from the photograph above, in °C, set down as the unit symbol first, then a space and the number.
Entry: °C 40
